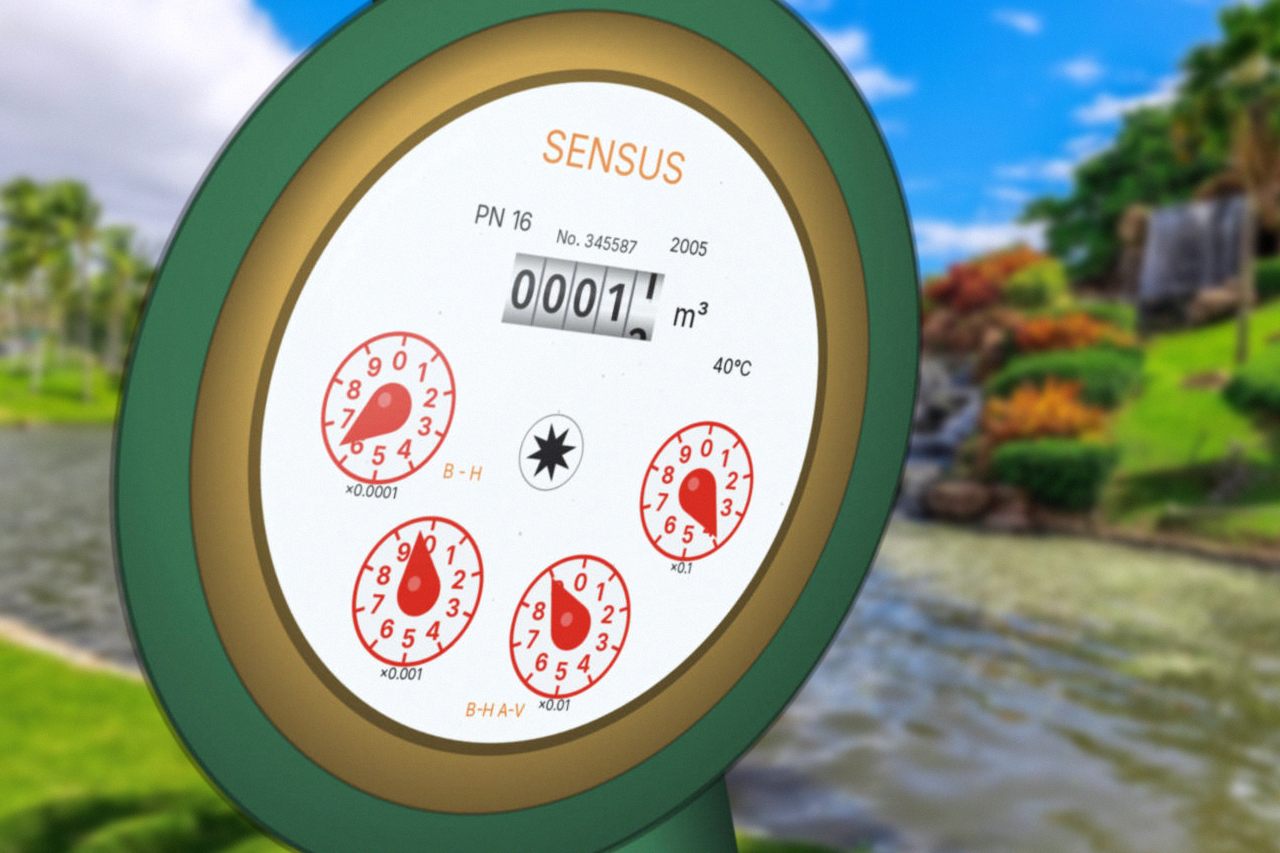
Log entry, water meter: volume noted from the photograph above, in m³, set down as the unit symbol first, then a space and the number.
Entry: m³ 11.3896
